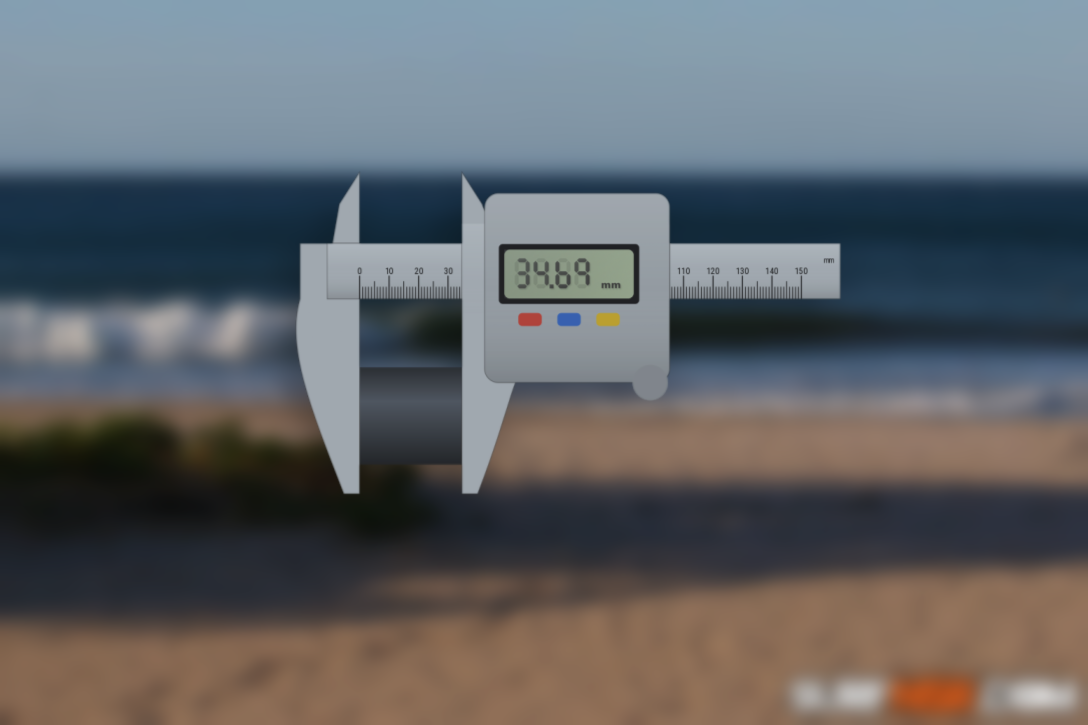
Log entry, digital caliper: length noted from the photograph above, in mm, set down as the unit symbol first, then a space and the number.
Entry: mm 34.69
